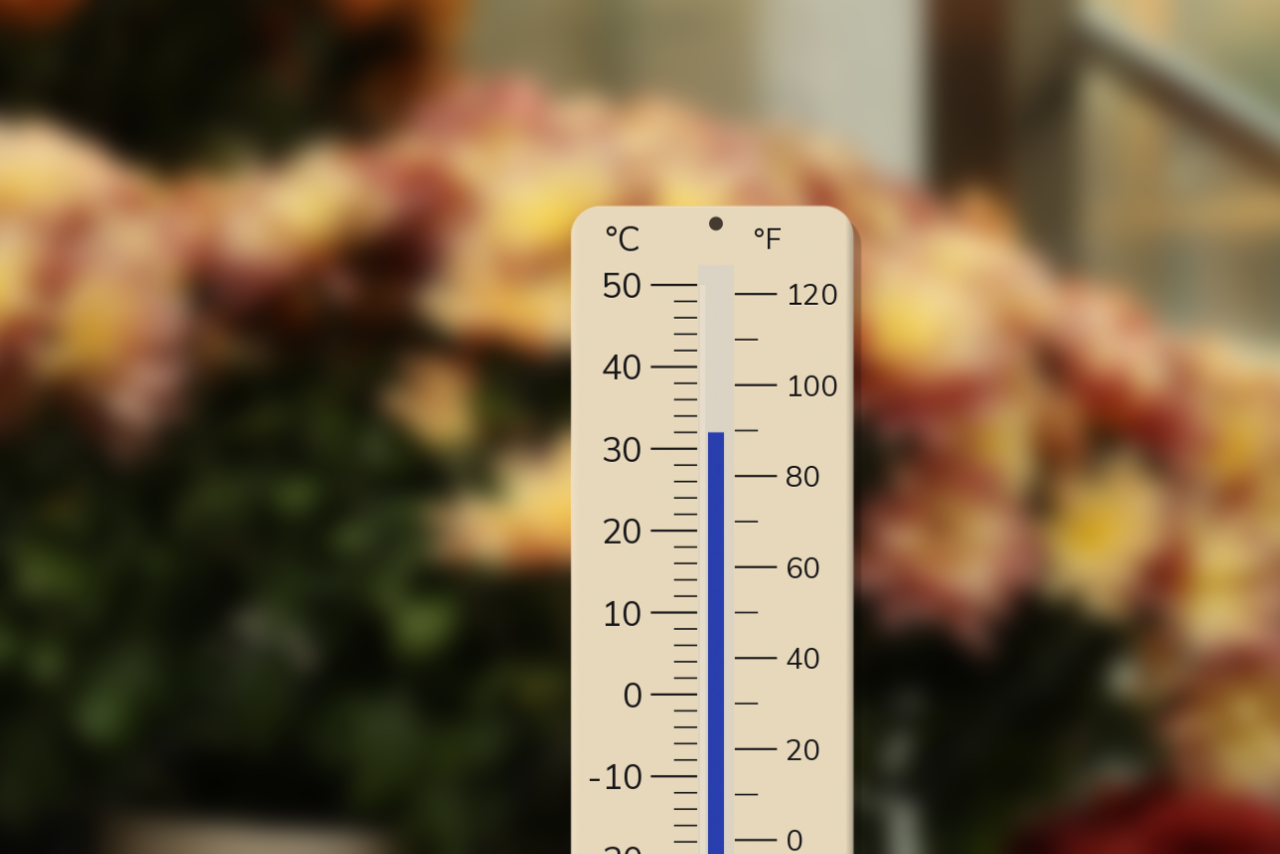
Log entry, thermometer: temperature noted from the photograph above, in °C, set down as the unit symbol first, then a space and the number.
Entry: °C 32
